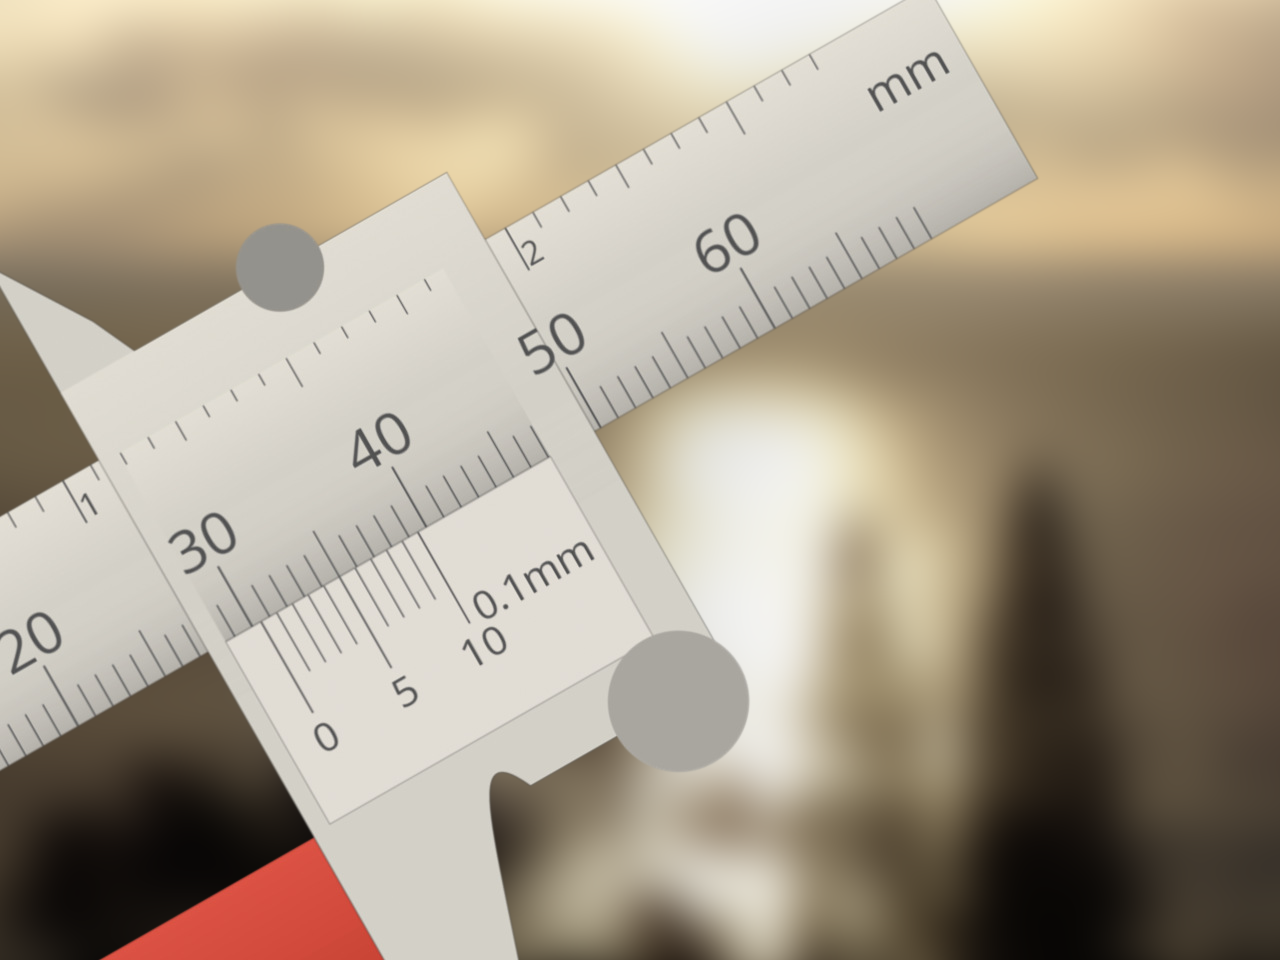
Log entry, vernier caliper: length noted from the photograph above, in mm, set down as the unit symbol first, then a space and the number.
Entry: mm 30.5
